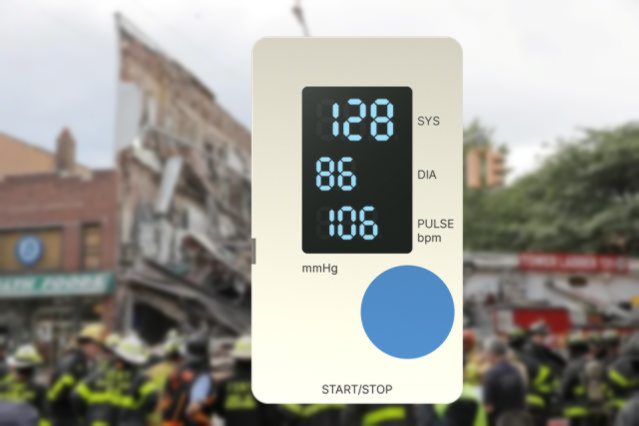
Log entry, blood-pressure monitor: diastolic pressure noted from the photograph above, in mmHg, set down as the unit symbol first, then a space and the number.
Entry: mmHg 86
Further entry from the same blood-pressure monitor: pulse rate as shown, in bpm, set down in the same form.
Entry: bpm 106
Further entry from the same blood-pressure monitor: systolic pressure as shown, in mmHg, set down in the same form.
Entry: mmHg 128
